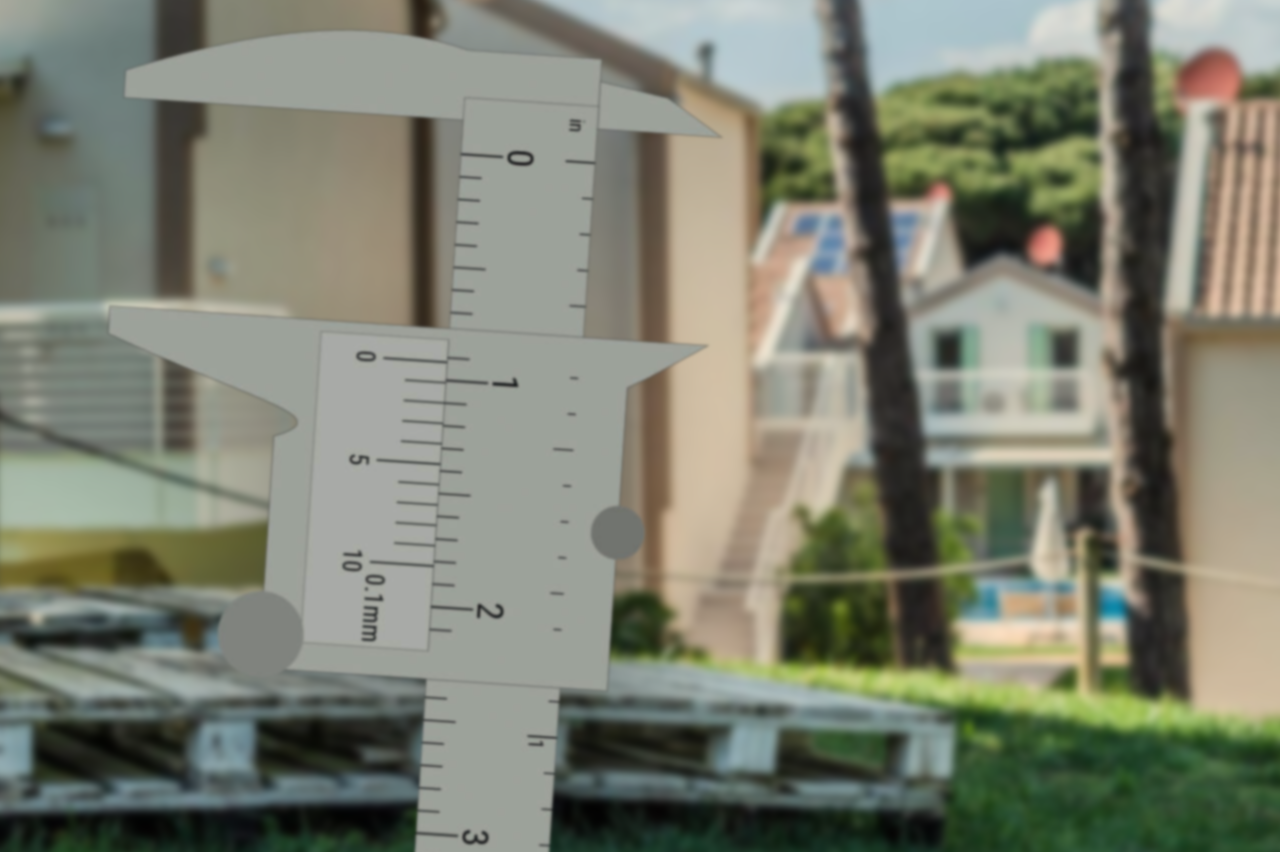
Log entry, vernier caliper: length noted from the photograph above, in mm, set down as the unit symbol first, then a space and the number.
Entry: mm 9.2
